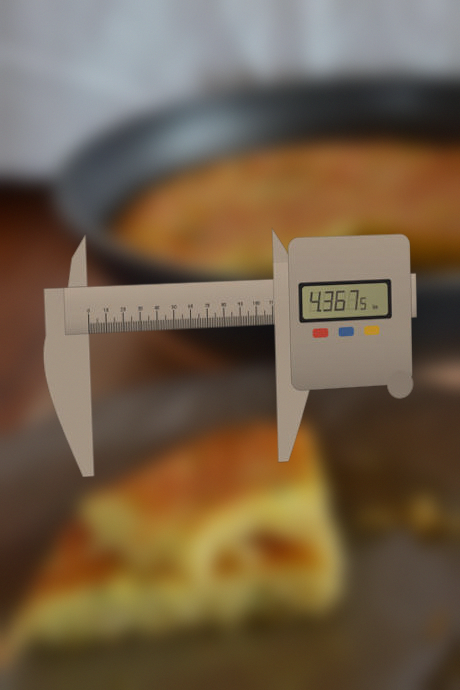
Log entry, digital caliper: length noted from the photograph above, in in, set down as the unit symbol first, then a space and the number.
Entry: in 4.3675
